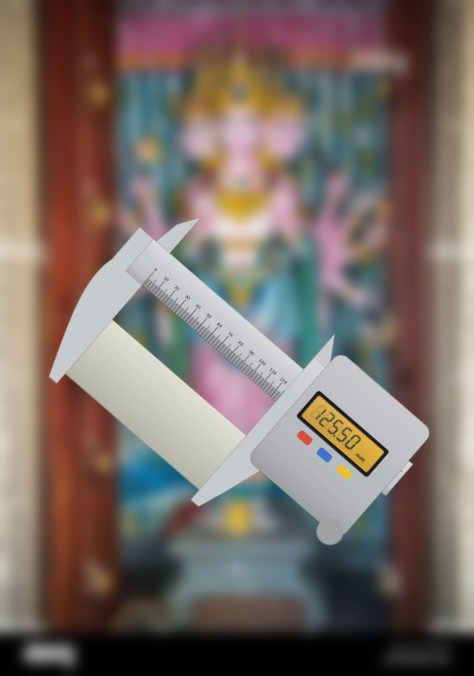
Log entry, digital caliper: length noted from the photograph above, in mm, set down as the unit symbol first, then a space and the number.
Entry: mm 125.50
